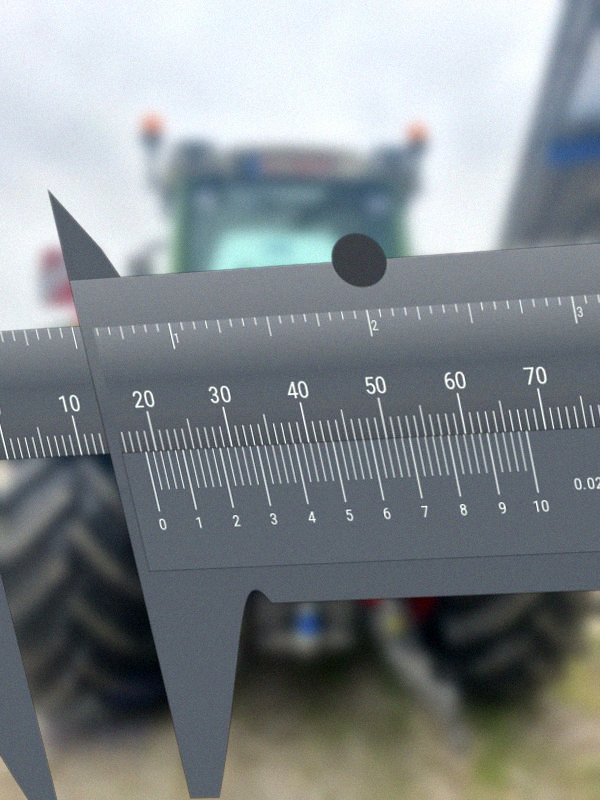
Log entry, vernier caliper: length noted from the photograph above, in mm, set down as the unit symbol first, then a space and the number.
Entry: mm 18.6
